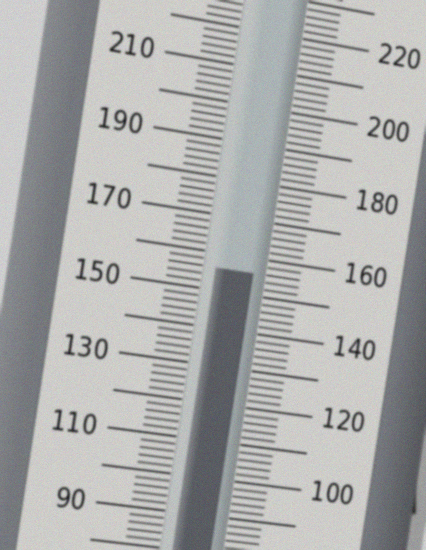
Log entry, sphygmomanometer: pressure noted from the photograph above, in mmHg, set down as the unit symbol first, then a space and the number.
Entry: mmHg 156
